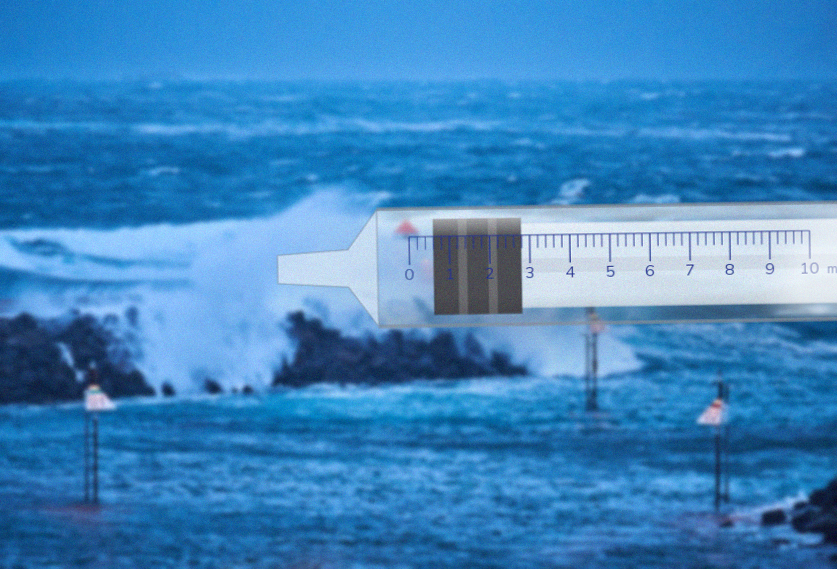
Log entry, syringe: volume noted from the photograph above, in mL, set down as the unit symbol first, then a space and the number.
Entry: mL 0.6
